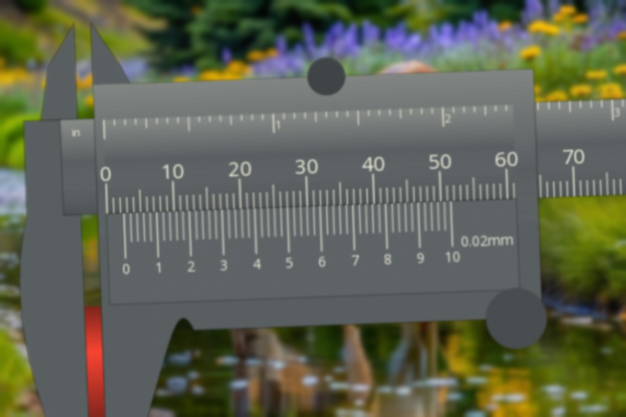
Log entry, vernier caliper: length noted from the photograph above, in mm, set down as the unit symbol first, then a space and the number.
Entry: mm 2.5
